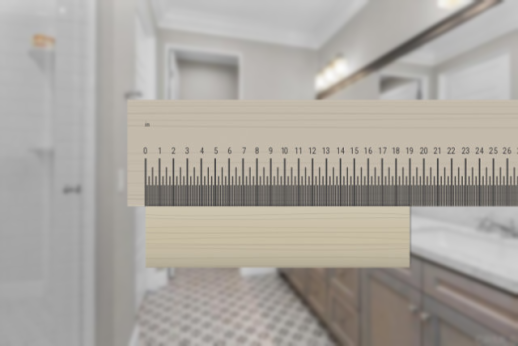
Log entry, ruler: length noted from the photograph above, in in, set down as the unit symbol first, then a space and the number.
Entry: in 19
